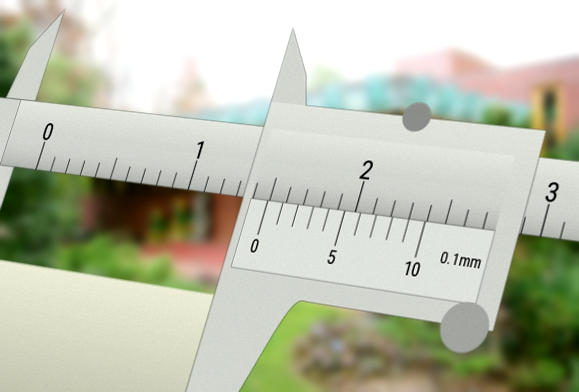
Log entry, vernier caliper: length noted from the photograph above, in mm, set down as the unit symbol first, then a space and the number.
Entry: mm 14.9
